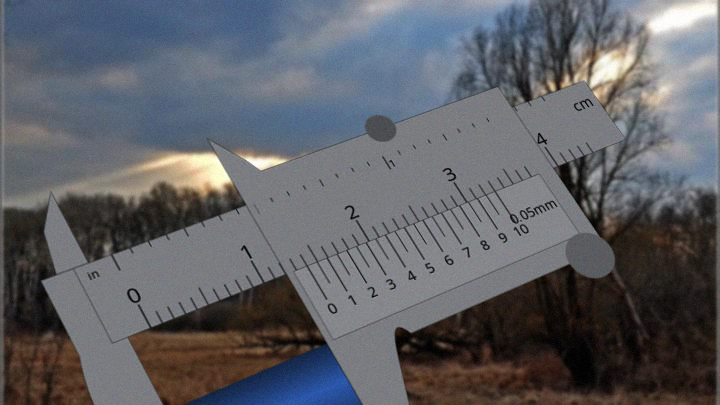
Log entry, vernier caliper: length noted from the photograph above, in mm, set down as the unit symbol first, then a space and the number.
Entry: mm 14.0
